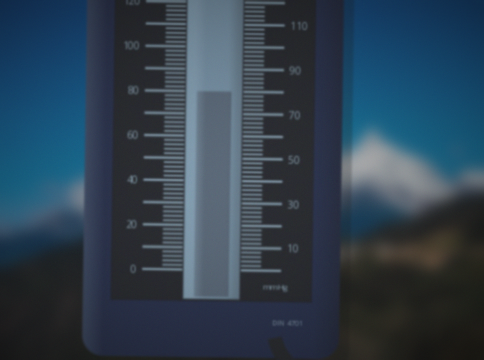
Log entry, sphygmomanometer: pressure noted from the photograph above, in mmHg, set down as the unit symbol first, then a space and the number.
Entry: mmHg 80
